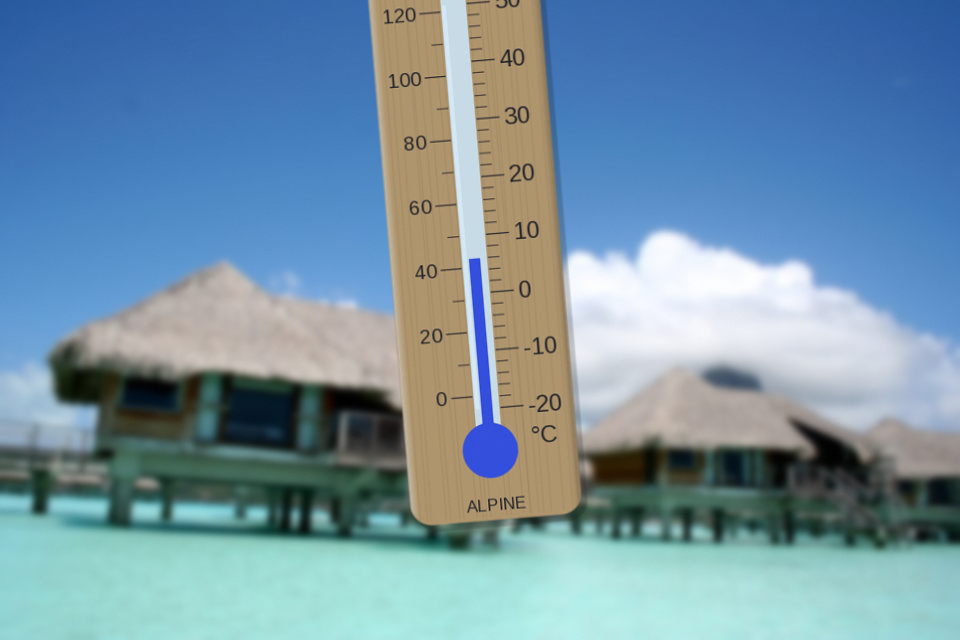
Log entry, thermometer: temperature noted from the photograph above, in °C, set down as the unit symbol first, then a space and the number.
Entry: °C 6
